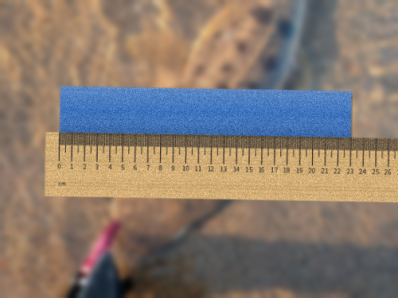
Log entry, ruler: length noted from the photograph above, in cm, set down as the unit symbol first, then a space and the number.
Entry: cm 23
